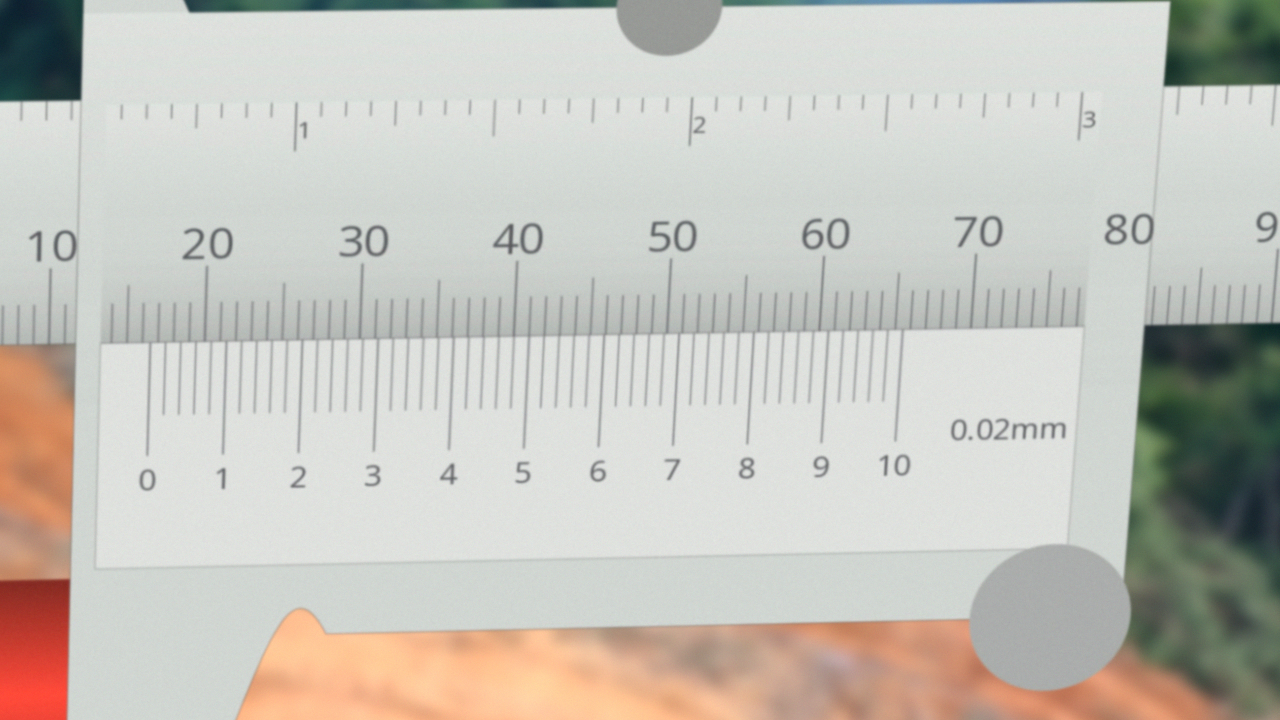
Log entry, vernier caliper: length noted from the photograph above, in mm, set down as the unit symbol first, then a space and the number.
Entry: mm 16.5
